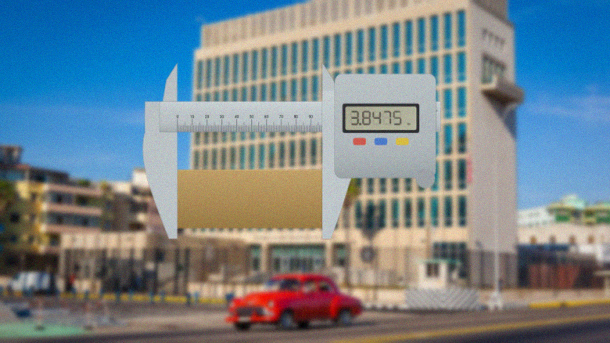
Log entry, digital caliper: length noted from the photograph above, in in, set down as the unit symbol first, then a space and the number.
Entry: in 3.8475
